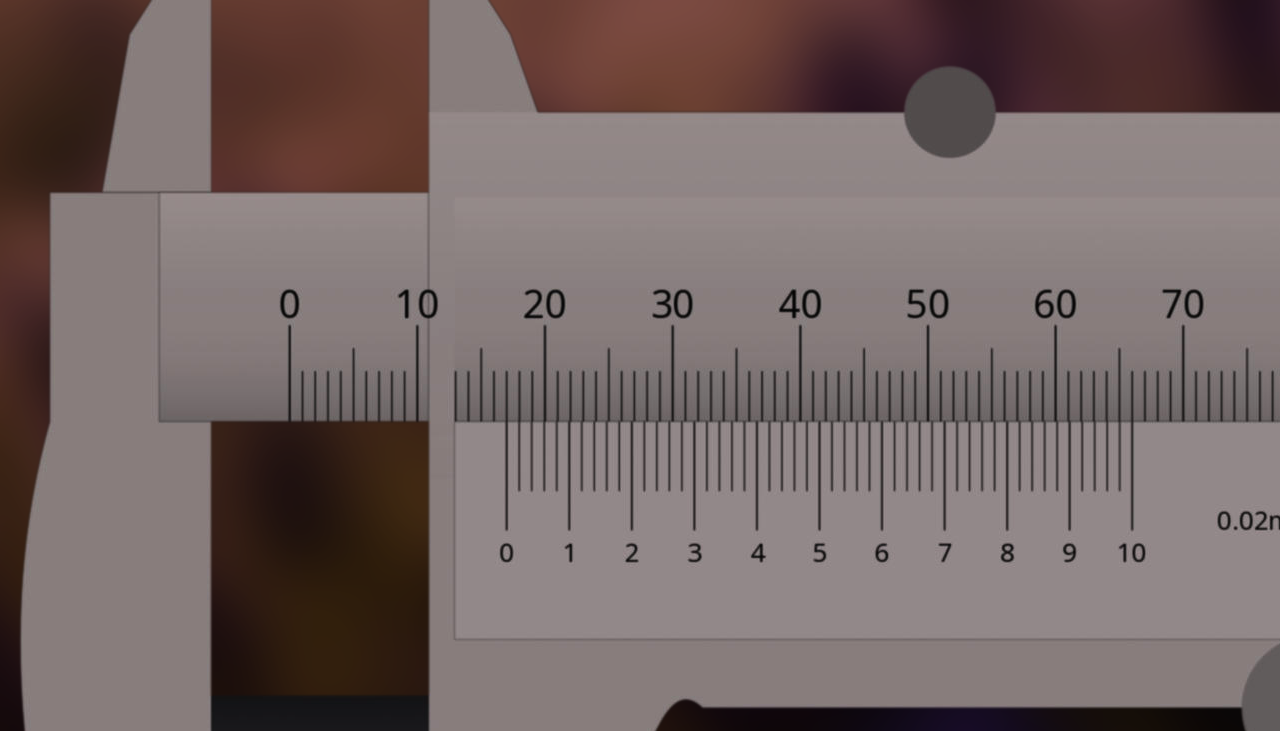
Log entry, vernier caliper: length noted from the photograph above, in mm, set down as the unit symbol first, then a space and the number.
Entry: mm 17.0
